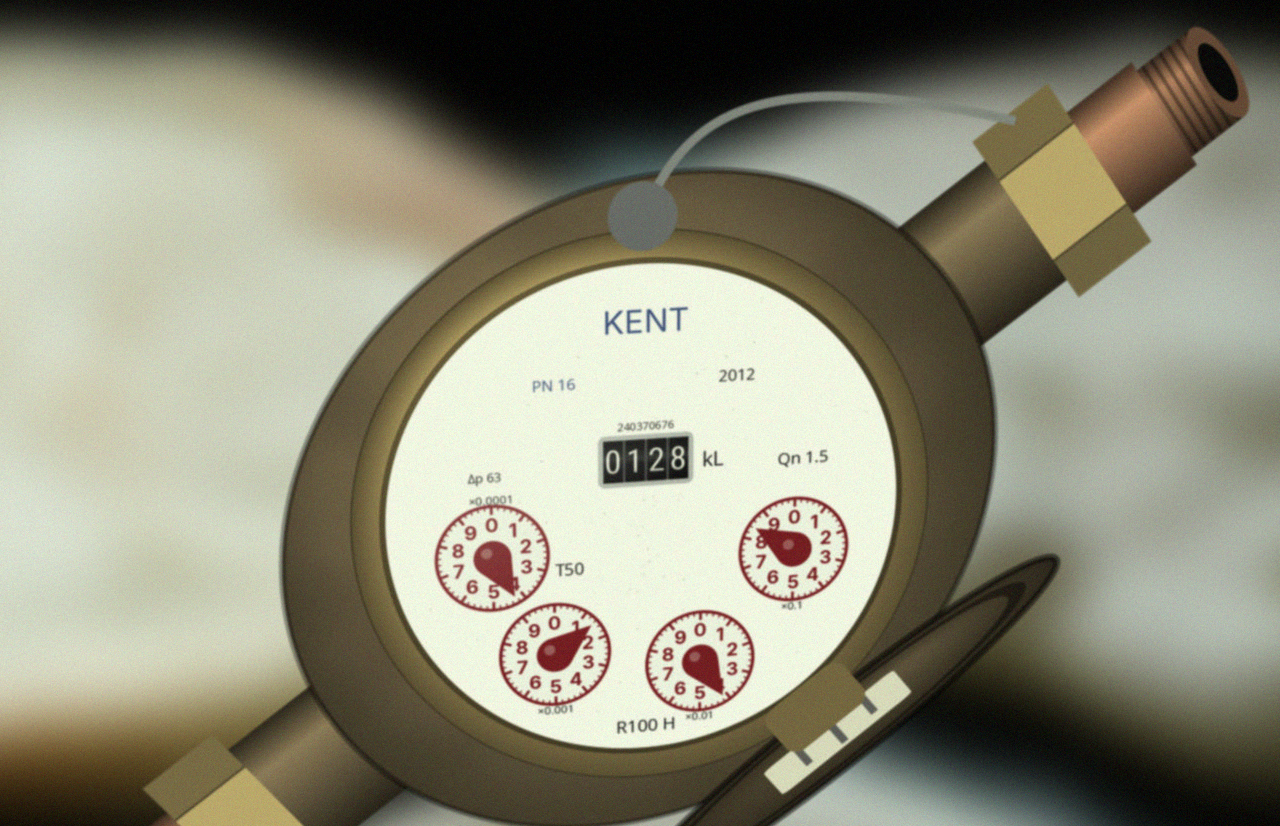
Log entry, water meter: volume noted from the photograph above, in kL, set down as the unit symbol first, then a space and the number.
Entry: kL 128.8414
